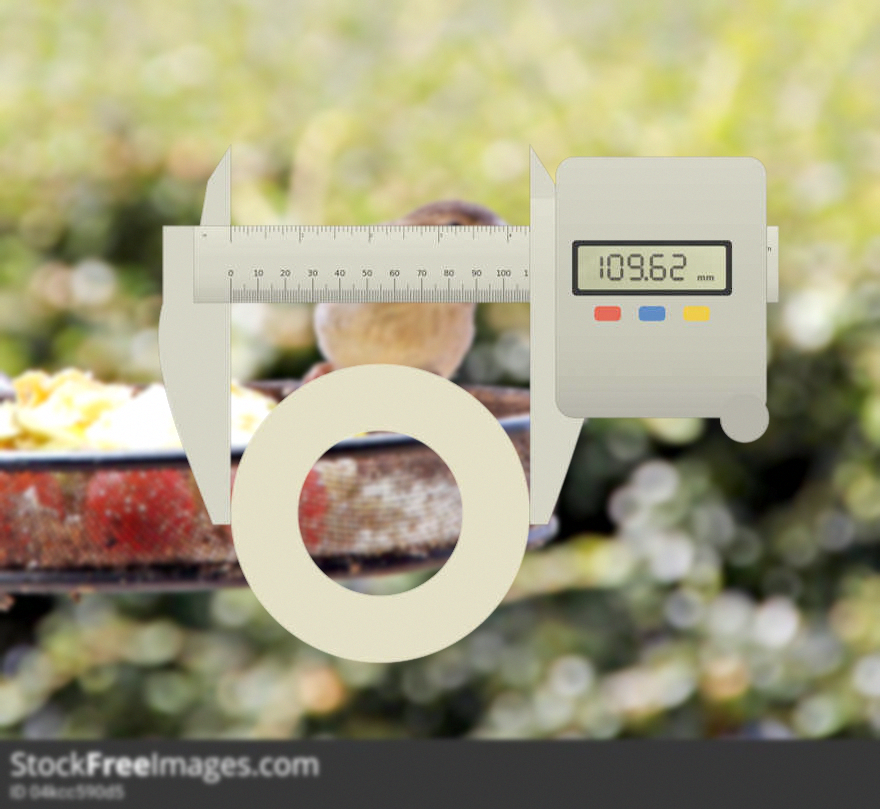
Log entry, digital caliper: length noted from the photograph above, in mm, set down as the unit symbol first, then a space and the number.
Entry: mm 109.62
